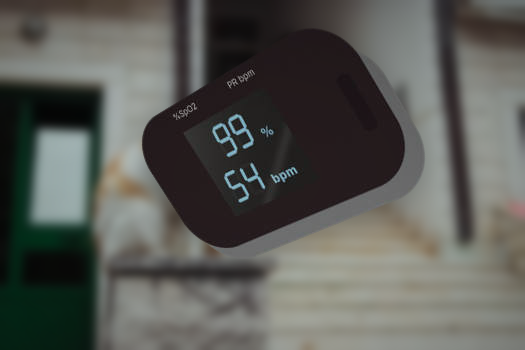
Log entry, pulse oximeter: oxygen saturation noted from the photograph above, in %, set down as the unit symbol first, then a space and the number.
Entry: % 99
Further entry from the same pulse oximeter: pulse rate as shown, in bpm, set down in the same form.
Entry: bpm 54
